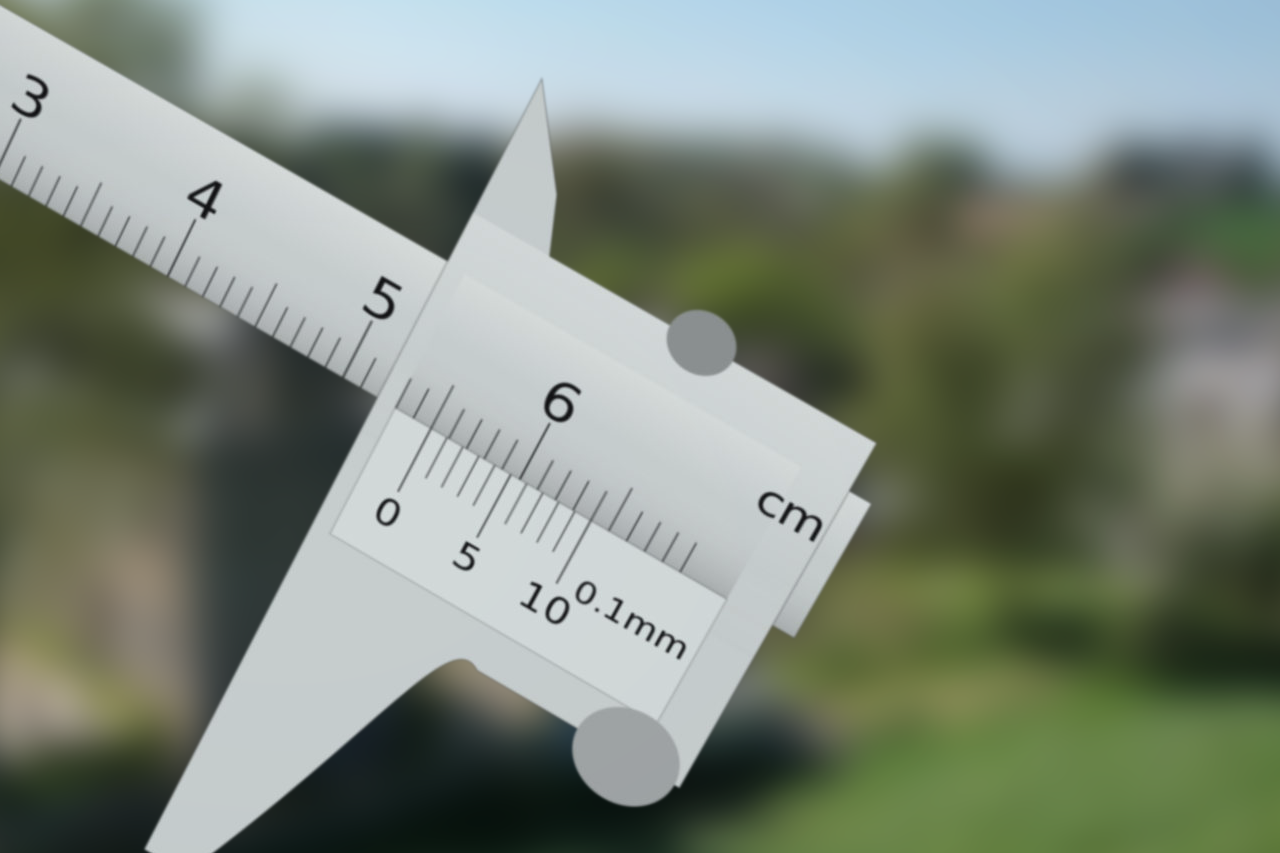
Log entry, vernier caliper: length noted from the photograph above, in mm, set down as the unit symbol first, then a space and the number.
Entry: mm 55.0
